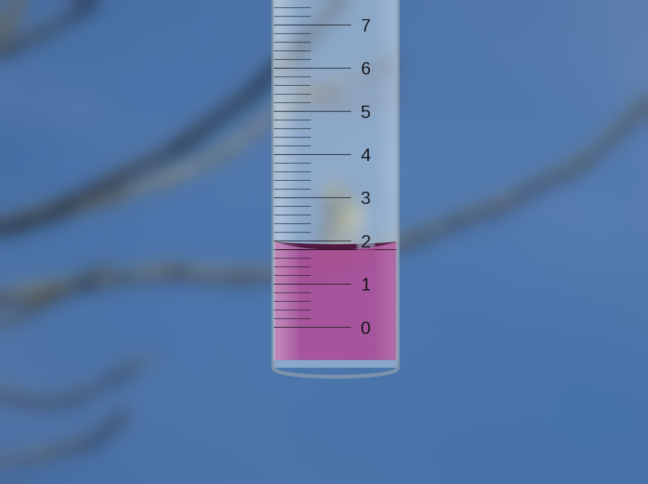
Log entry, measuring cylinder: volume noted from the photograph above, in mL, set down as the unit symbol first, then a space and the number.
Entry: mL 1.8
